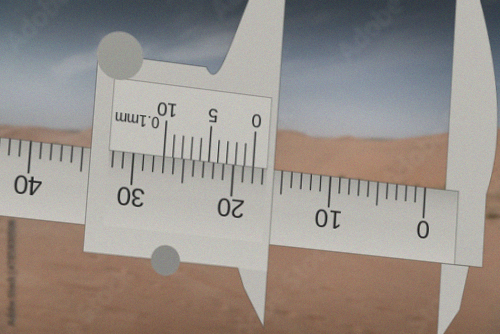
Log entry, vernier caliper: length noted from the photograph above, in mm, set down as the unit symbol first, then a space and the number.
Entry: mm 18.0
